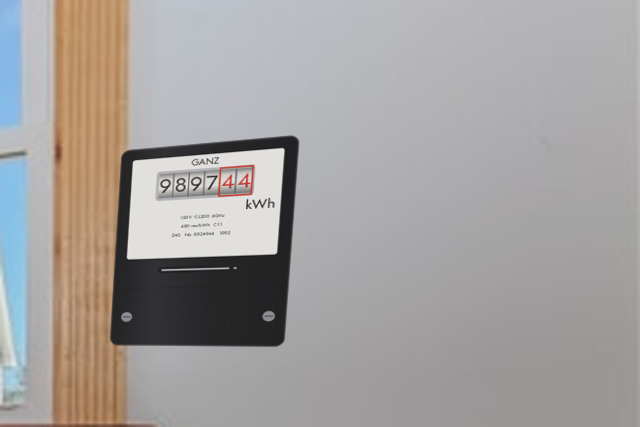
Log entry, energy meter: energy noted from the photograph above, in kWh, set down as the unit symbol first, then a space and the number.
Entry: kWh 9897.44
